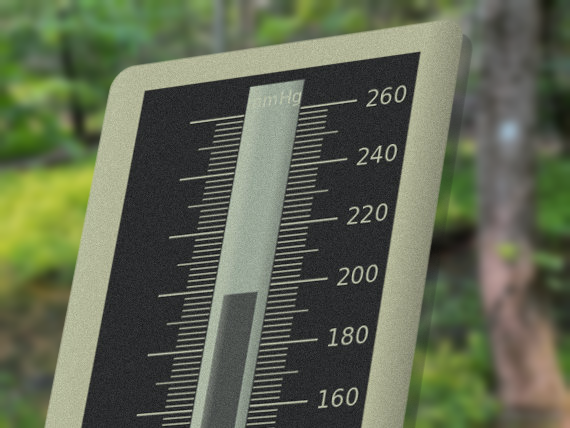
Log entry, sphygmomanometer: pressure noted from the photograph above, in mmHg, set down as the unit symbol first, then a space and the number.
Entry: mmHg 198
